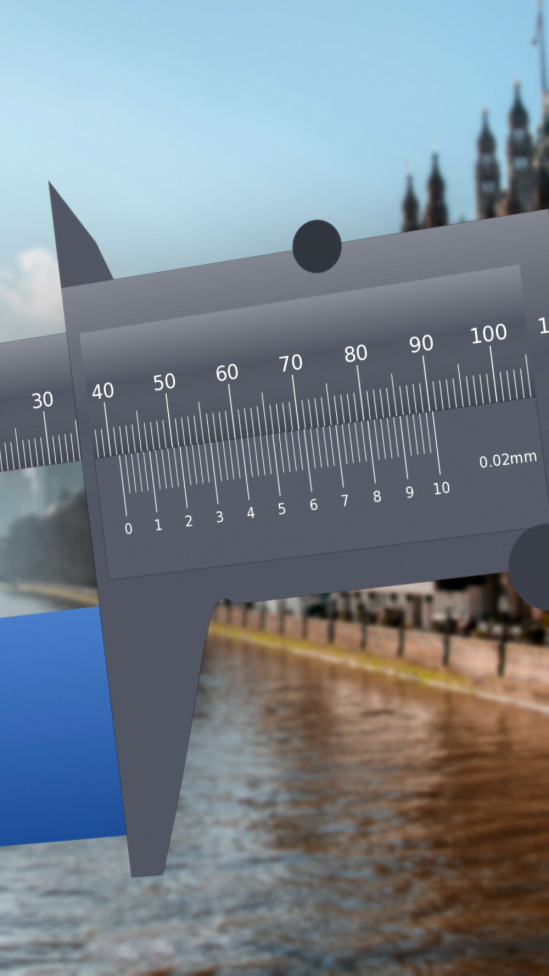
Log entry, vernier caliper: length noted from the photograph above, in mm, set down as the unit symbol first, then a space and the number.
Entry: mm 41.4
